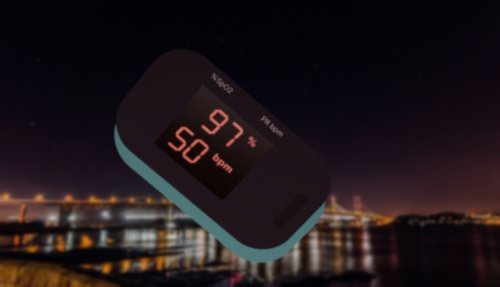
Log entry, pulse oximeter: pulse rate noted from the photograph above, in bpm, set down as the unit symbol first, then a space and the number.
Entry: bpm 50
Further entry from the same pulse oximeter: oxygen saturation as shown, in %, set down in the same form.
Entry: % 97
